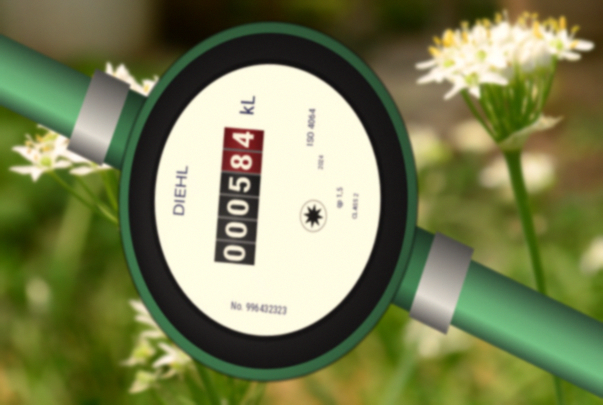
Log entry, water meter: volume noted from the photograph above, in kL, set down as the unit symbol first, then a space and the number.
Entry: kL 5.84
